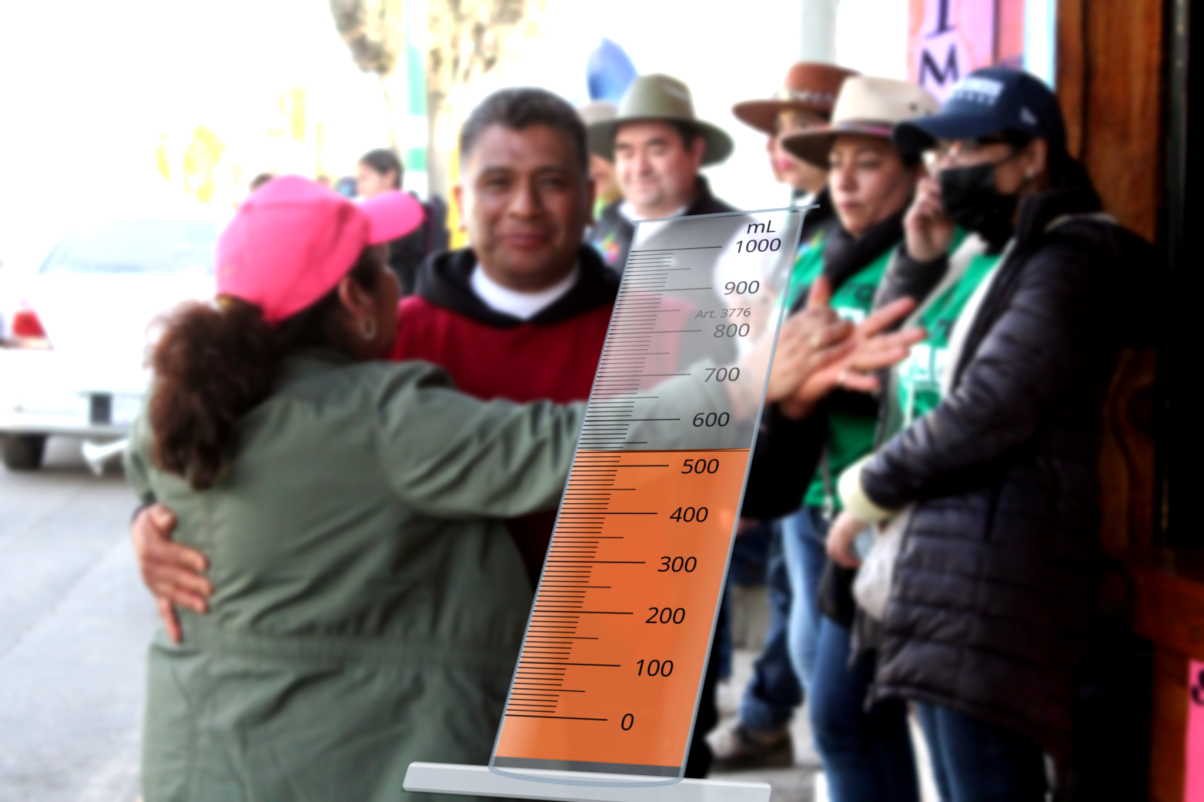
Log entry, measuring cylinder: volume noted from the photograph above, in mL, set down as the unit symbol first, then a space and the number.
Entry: mL 530
